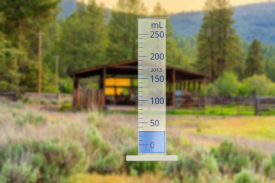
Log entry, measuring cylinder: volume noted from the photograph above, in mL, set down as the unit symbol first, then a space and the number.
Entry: mL 30
